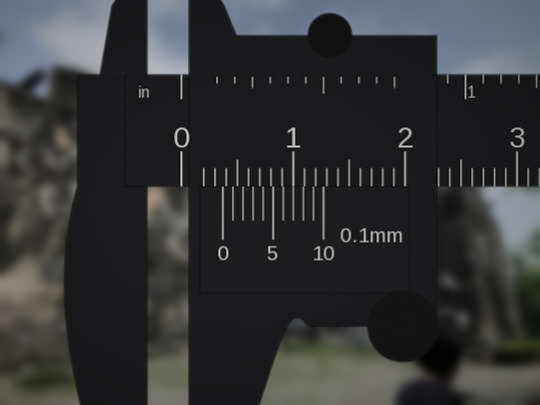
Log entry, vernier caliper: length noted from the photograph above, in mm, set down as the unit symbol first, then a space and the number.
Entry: mm 3.7
